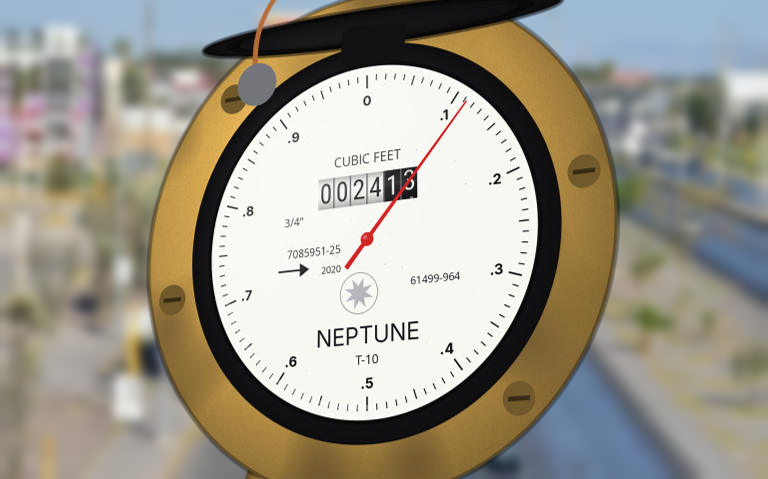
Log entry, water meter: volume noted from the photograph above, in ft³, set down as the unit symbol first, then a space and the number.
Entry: ft³ 2413.11
